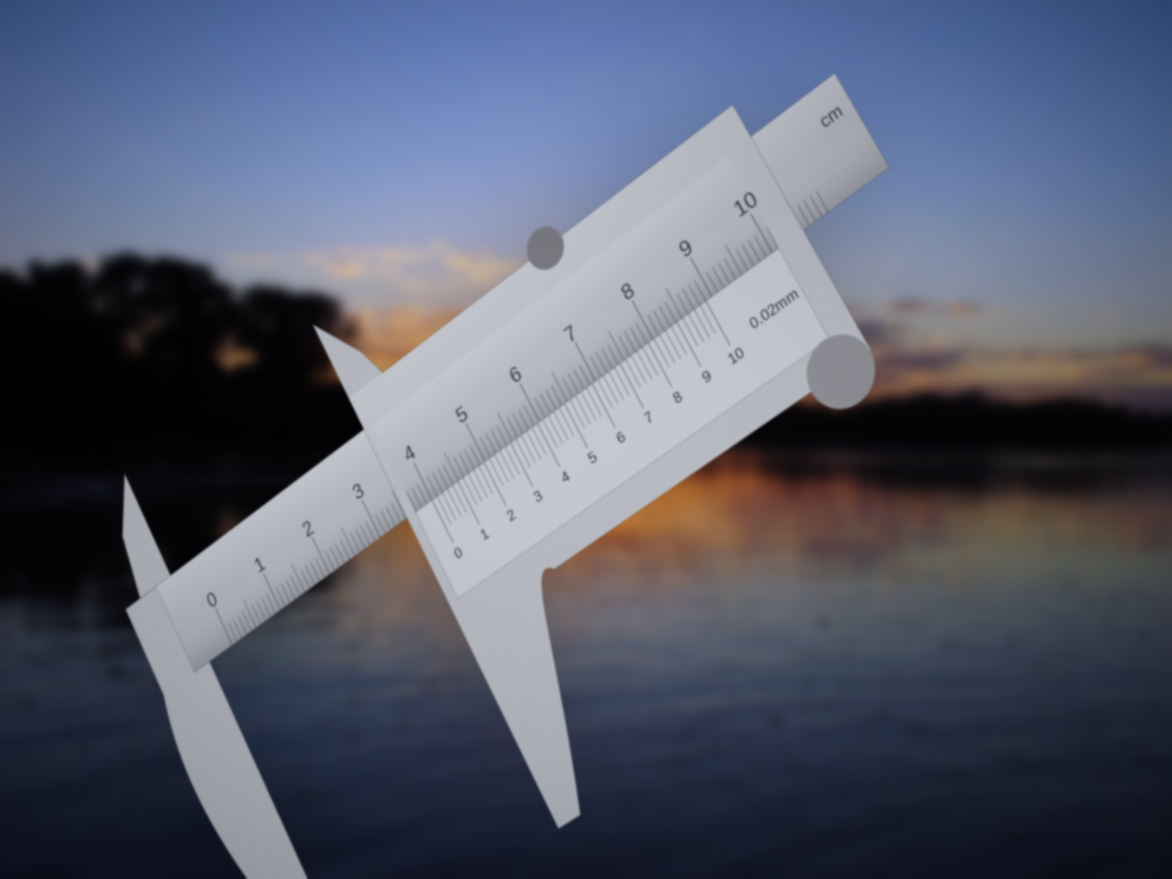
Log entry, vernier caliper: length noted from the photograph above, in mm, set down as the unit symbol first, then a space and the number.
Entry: mm 40.0
